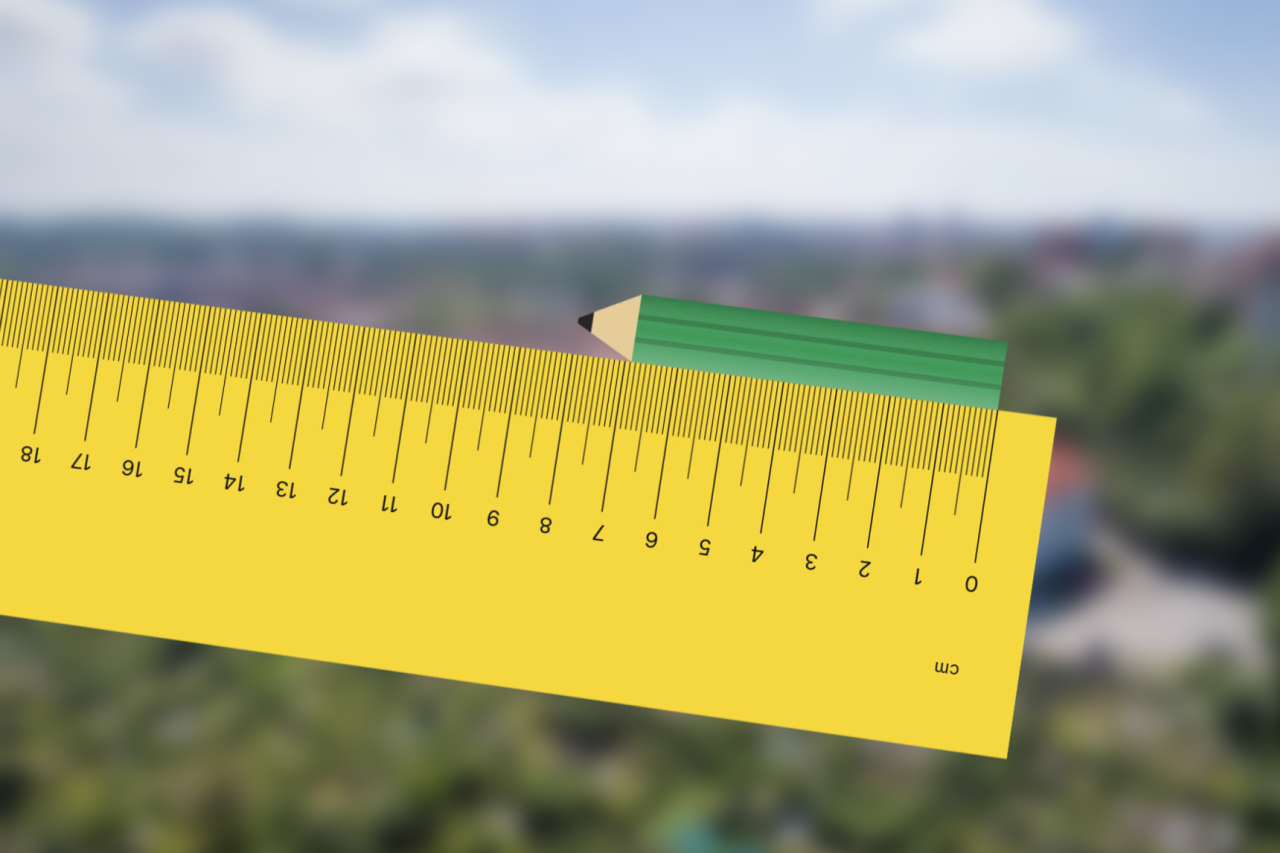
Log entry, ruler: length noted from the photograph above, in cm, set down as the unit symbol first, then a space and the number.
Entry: cm 8
